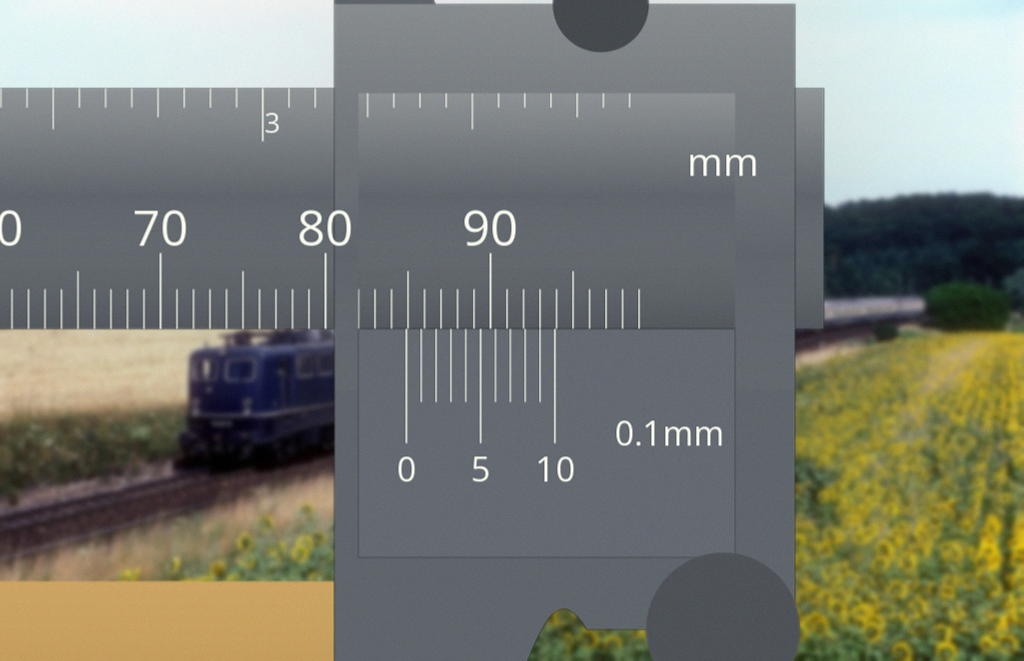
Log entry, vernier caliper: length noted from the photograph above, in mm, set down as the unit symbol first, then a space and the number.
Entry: mm 84.9
